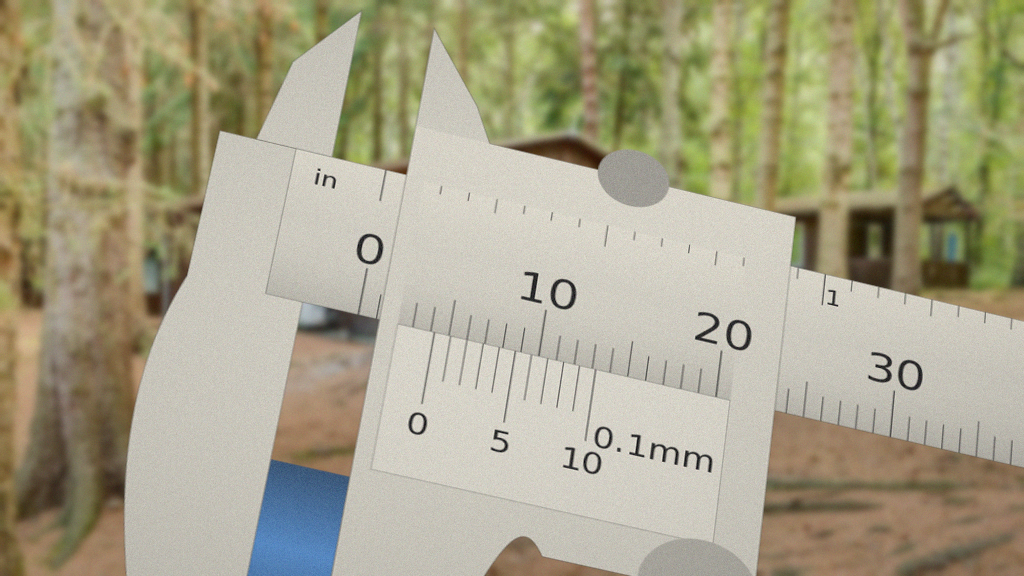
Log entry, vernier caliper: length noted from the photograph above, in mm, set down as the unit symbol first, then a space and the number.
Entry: mm 4.2
